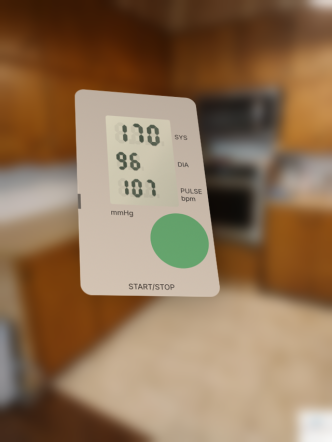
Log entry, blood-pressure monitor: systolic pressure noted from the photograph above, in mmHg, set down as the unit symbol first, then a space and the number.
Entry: mmHg 170
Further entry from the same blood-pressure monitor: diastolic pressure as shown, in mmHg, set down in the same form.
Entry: mmHg 96
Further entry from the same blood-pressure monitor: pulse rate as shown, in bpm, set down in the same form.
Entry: bpm 107
